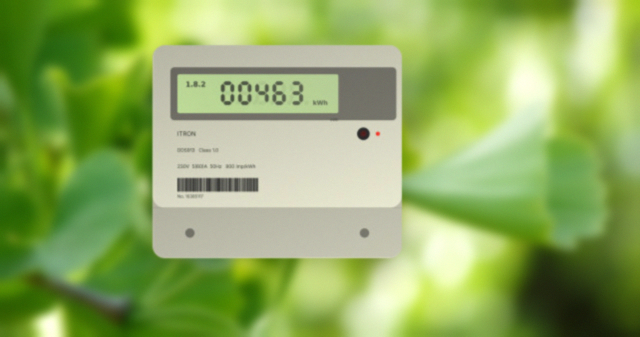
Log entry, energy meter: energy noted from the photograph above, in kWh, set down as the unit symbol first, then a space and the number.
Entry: kWh 463
